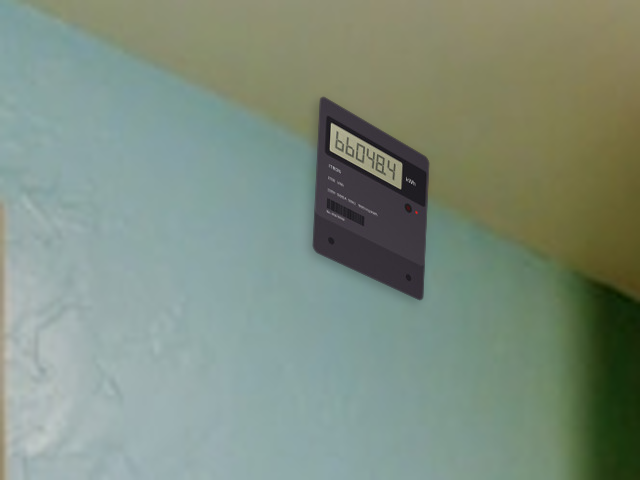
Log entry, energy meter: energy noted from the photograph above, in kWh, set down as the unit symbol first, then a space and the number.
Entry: kWh 66048.4
